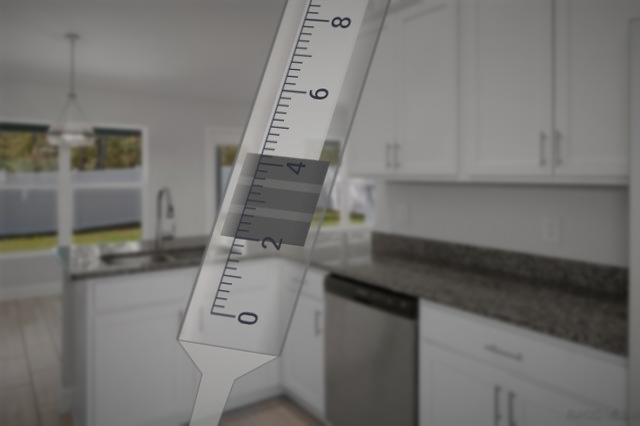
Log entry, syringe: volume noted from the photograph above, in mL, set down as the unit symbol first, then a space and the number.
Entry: mL 2
